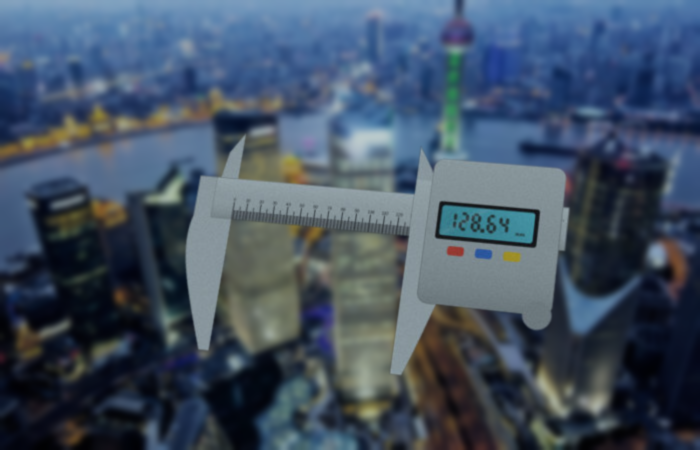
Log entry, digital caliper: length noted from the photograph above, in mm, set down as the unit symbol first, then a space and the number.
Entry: mm 128.64
